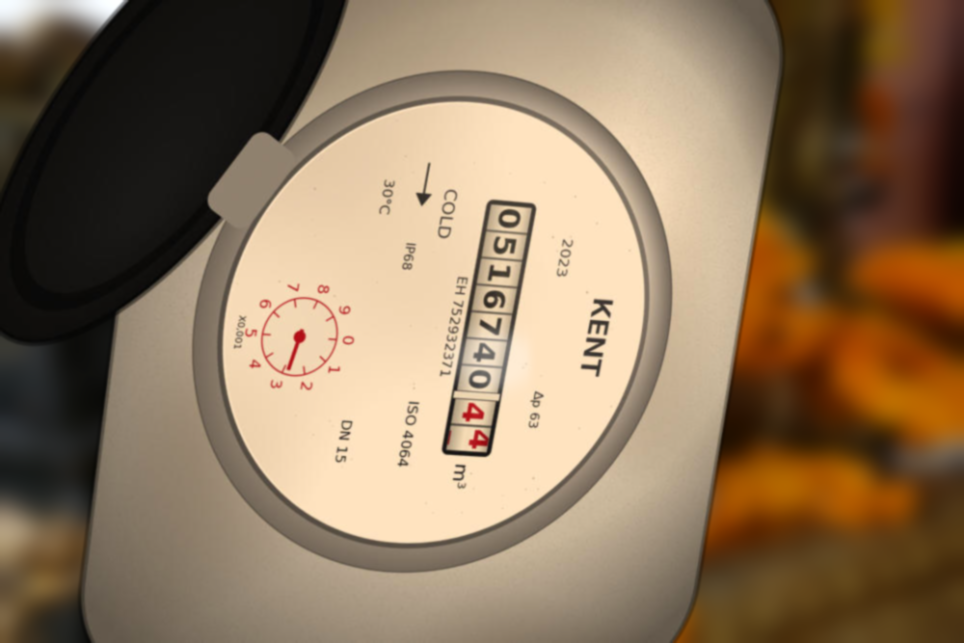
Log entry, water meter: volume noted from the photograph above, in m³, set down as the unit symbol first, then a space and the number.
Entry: m³ 516740.442
